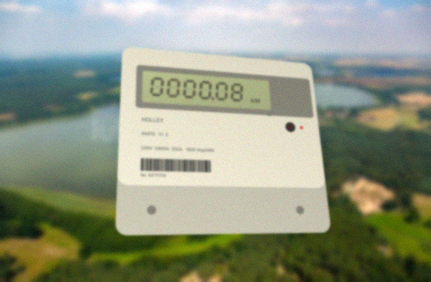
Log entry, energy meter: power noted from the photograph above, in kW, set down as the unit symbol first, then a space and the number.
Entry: kW 0.08
